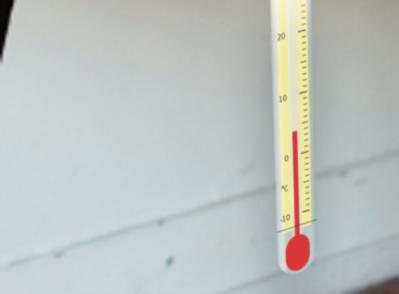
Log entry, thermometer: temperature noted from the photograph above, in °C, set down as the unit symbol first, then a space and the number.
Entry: °C 4
